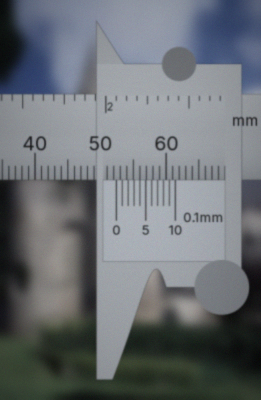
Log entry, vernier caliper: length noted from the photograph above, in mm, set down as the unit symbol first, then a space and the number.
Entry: mm 52.4
